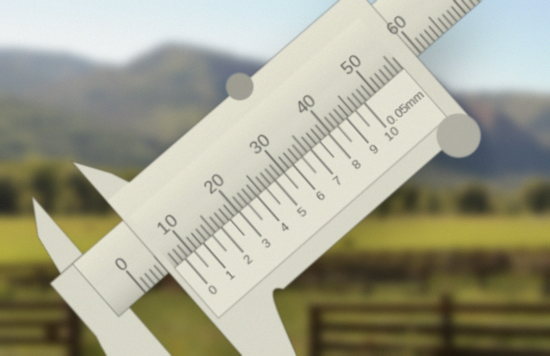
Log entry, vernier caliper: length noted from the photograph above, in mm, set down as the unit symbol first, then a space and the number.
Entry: mm 8.5
